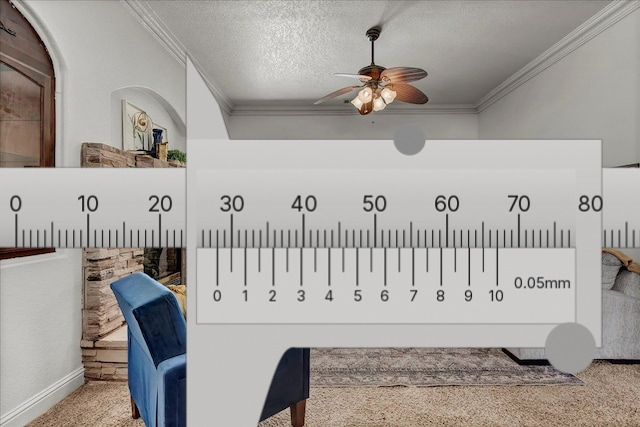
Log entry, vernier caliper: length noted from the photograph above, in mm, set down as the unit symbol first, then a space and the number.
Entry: mm 28.0
